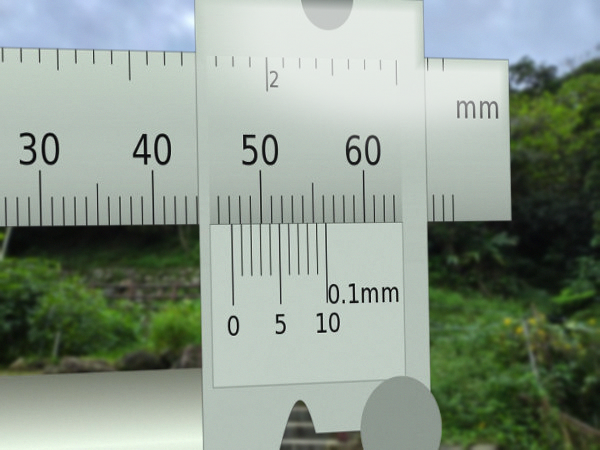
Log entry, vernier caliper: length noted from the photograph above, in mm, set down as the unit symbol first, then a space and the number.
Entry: mm 47.2
